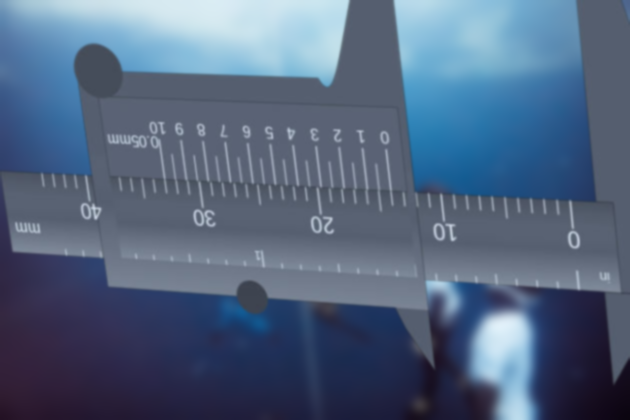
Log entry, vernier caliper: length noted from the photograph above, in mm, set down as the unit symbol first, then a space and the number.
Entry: mm 14.0
